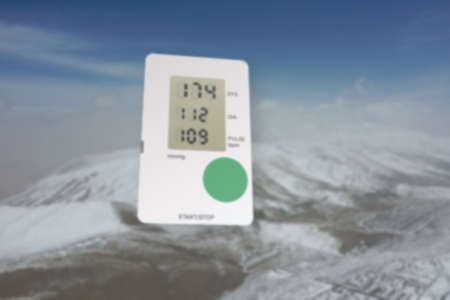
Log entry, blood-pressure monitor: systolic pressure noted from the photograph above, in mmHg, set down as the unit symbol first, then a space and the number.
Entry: mmHg 174
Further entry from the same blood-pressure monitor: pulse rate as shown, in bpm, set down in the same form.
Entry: bpm 109
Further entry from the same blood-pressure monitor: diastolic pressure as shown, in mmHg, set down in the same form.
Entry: mmHg 112
